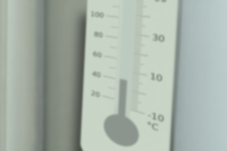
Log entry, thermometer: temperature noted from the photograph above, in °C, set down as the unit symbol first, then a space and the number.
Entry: °C 5
